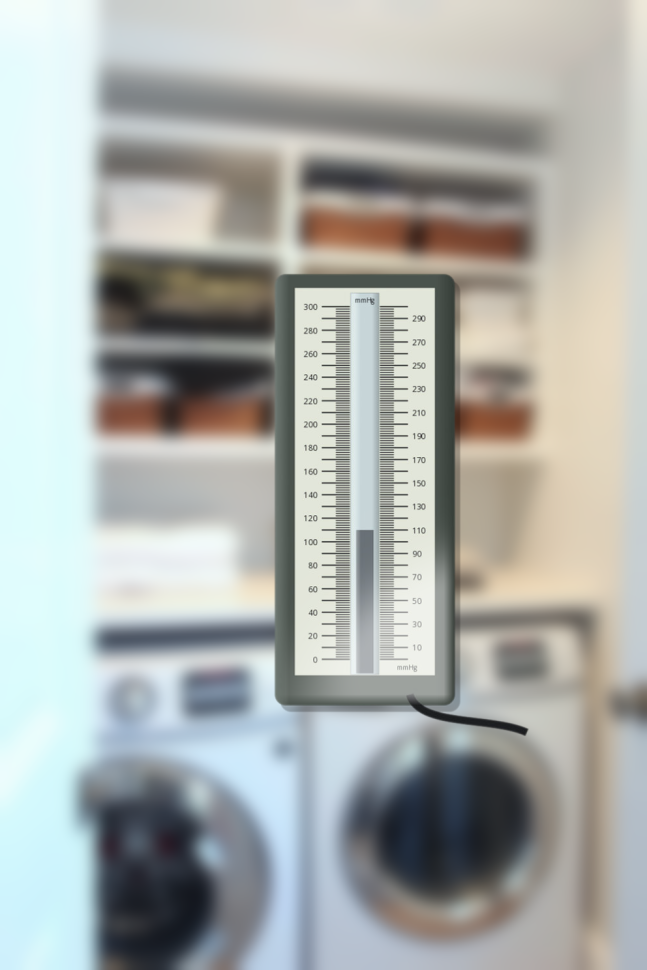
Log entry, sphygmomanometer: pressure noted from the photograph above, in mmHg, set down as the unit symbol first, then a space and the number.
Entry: mmHg 110
